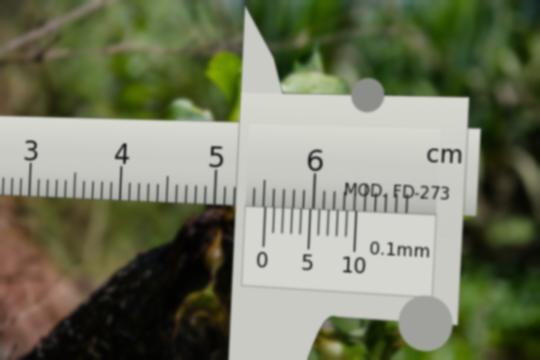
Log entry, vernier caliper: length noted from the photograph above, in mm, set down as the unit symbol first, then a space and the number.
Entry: mm 55.2
